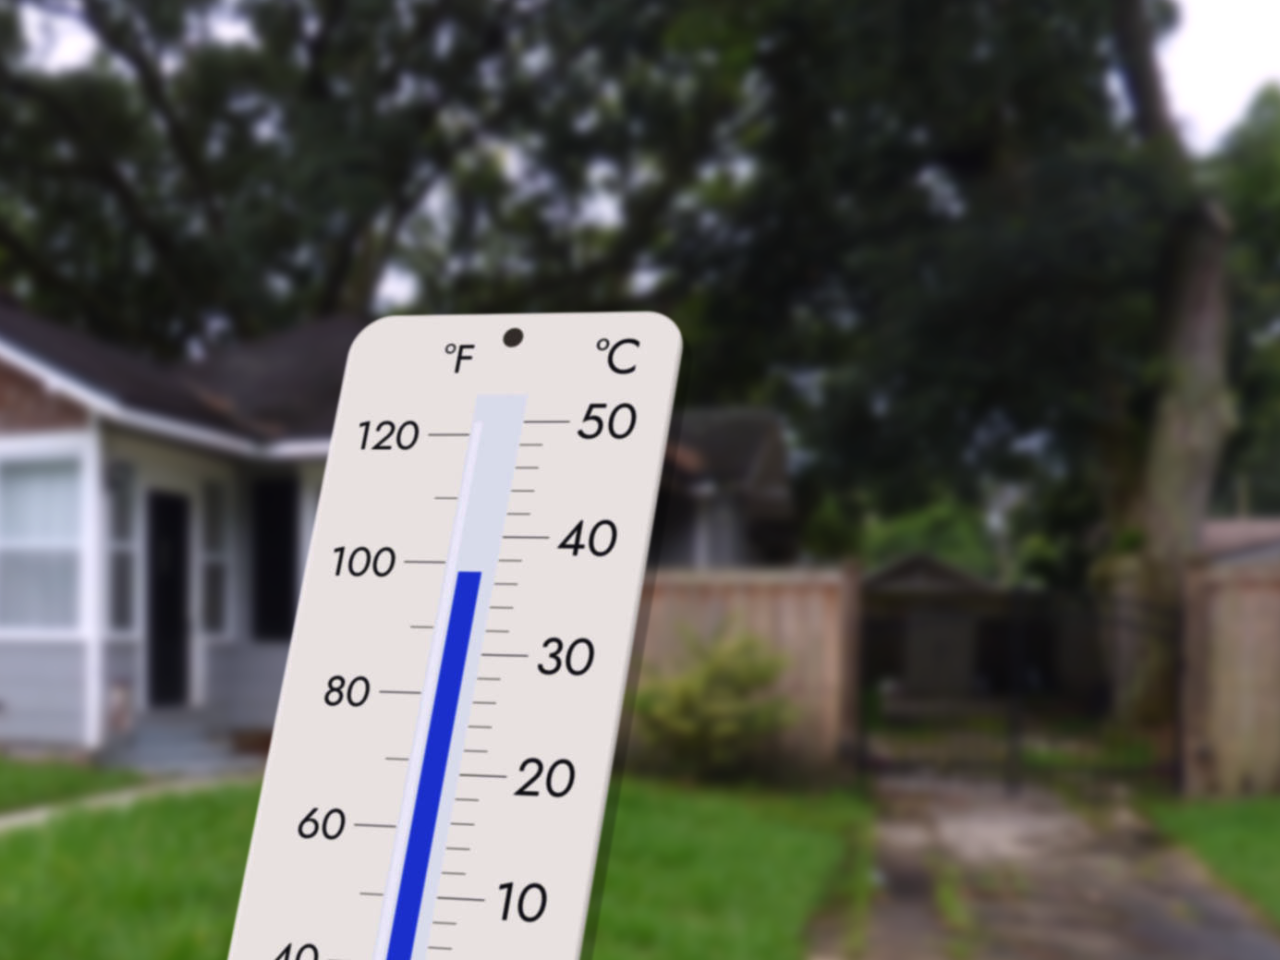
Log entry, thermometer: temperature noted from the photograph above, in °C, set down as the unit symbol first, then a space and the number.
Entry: °C 37
